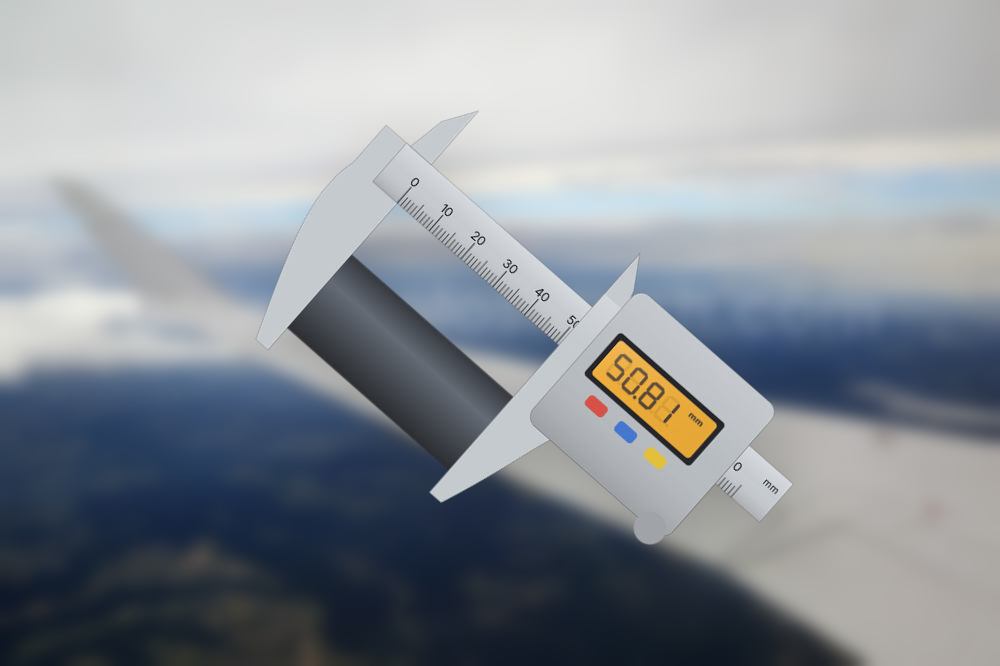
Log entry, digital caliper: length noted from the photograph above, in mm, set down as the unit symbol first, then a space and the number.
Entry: mm 50.81
